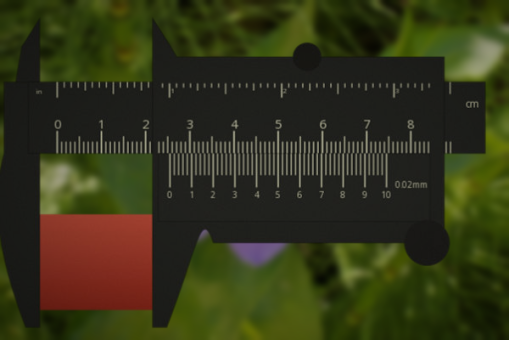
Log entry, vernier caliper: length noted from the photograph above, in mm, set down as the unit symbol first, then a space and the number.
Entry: mm 25.5
